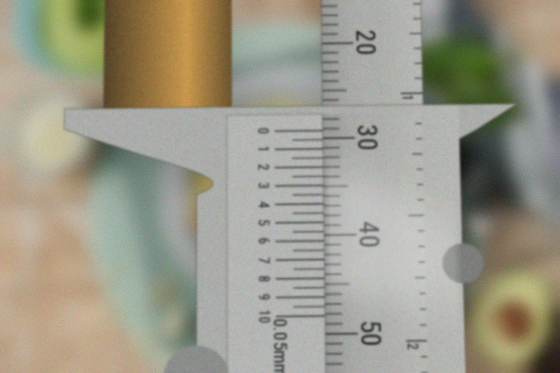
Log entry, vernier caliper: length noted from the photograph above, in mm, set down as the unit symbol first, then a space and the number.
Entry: mm 29.2
